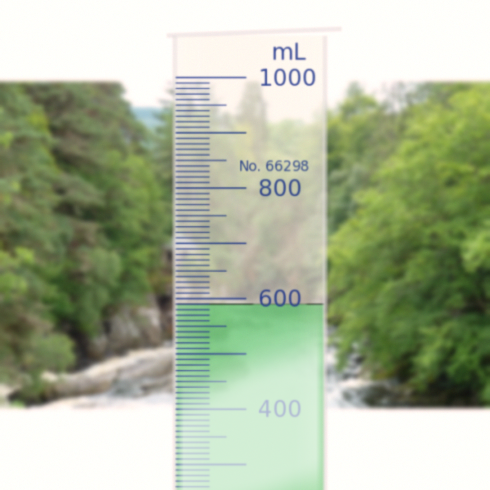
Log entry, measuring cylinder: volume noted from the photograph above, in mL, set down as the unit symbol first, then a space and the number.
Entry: mL 590
